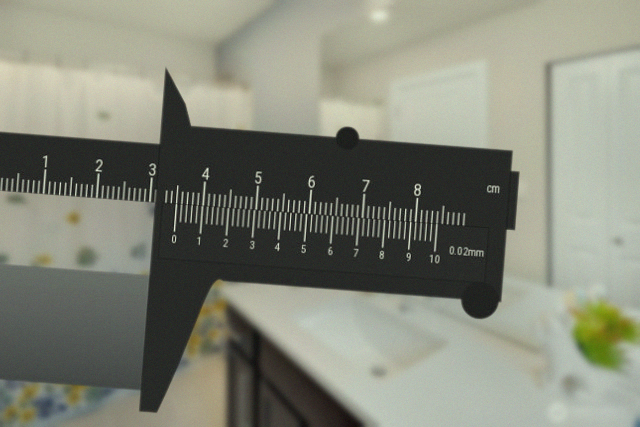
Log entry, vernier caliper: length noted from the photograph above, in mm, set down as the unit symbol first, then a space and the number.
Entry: mm 35.0
